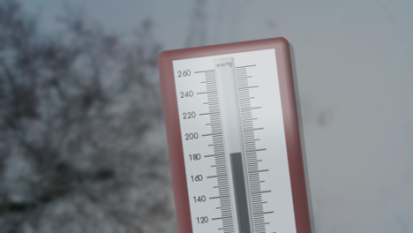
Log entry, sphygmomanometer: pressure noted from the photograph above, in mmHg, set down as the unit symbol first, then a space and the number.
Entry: mmHg 180
